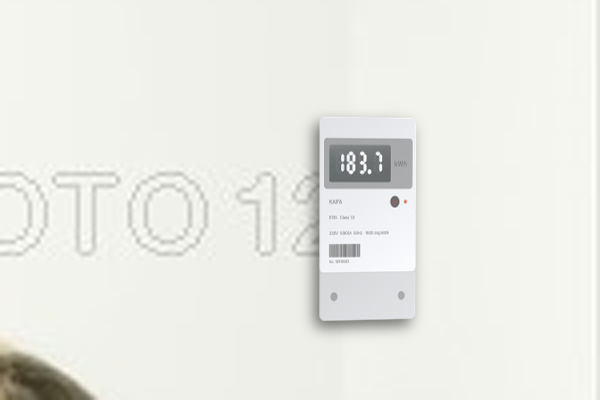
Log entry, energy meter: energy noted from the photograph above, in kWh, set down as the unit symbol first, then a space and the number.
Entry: kWh 183.7
